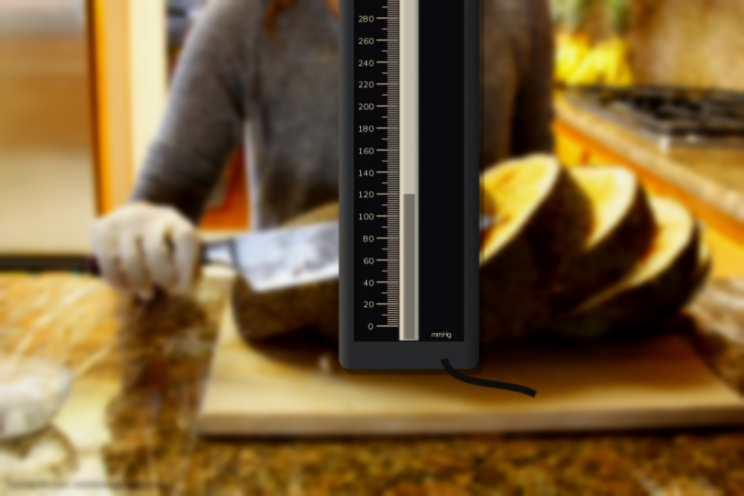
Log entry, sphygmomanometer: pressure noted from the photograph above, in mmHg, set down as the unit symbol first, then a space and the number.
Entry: mmHg 120
